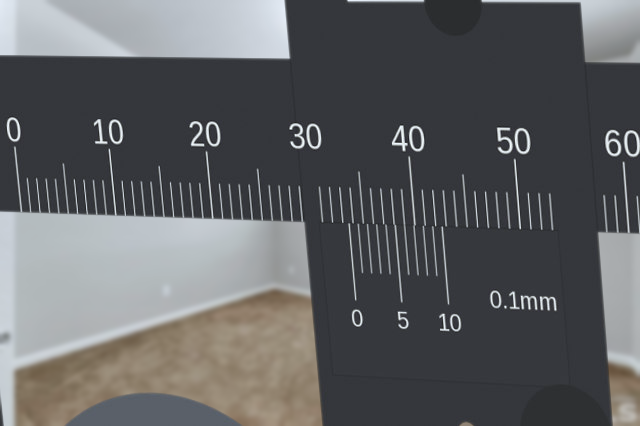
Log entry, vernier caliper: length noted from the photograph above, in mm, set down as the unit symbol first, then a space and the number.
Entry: mm 33.6
